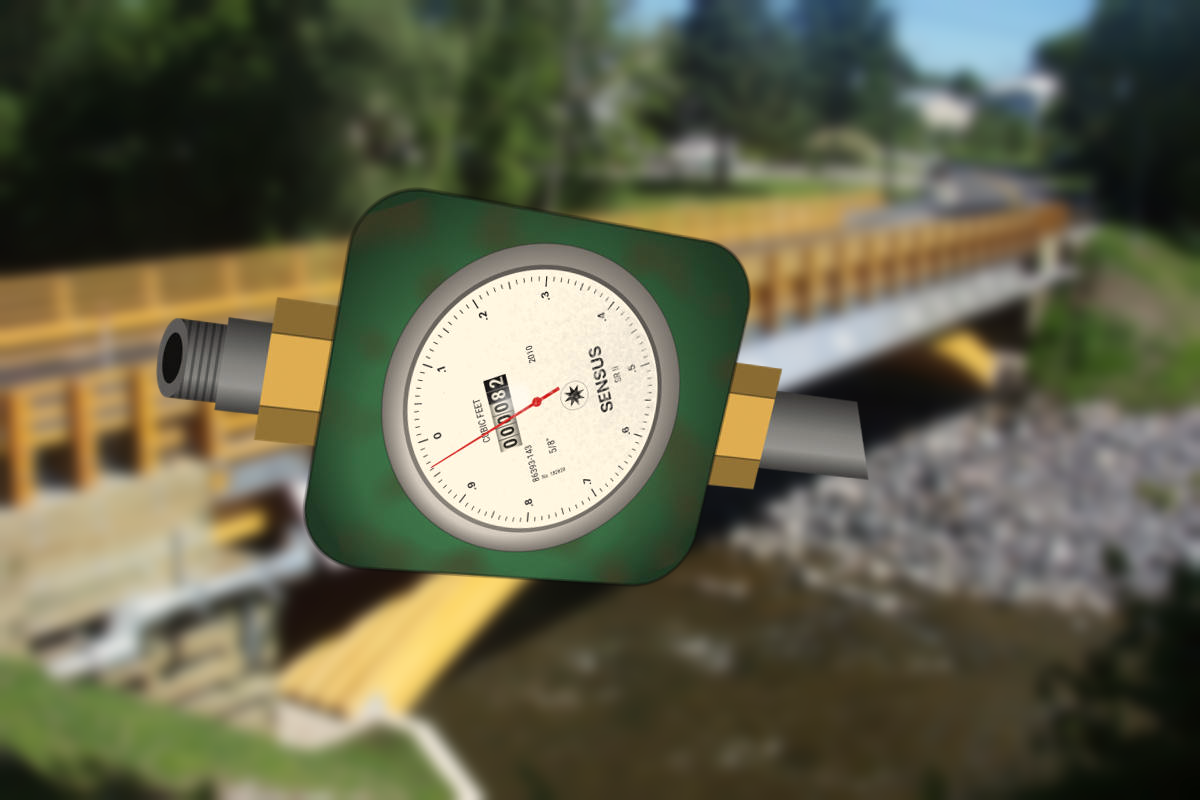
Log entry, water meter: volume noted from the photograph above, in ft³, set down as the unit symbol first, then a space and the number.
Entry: ft³ 81.96
